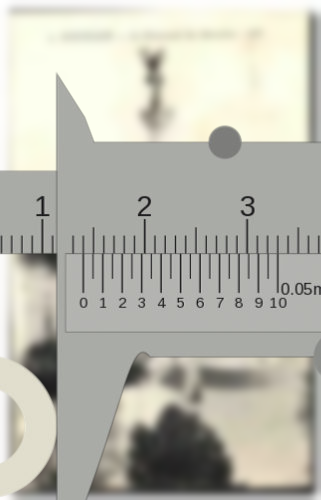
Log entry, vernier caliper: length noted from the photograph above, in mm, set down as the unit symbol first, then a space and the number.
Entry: mm 14.0
